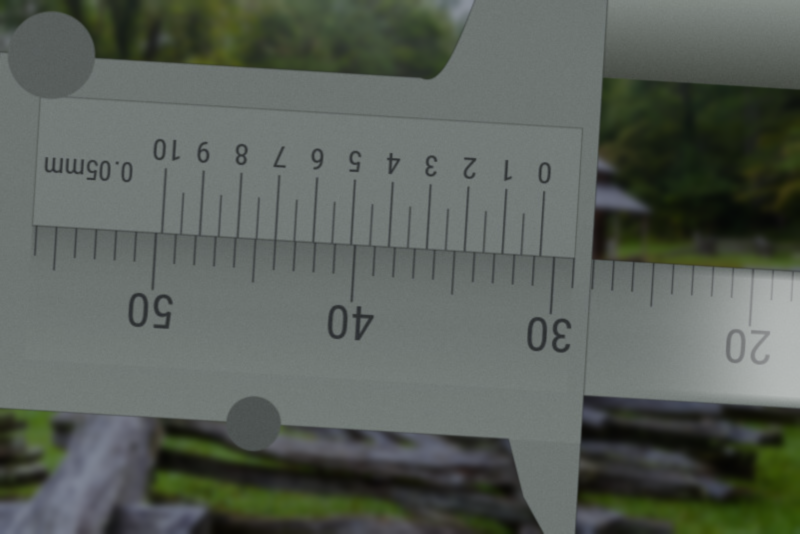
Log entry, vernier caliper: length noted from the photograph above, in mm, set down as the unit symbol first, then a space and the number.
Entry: mm 30.7
